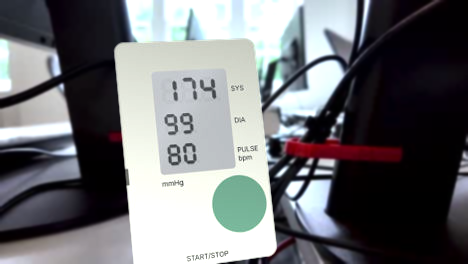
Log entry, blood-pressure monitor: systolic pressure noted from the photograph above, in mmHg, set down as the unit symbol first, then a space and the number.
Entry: mmHg 174
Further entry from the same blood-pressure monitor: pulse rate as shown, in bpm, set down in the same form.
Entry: bpm 80
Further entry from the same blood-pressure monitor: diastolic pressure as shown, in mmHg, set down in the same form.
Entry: mmHg 99
